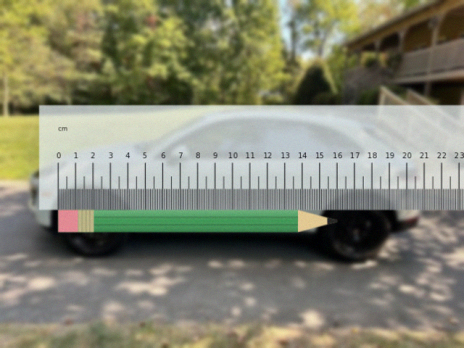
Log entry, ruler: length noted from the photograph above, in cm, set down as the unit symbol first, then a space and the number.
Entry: cm 16
